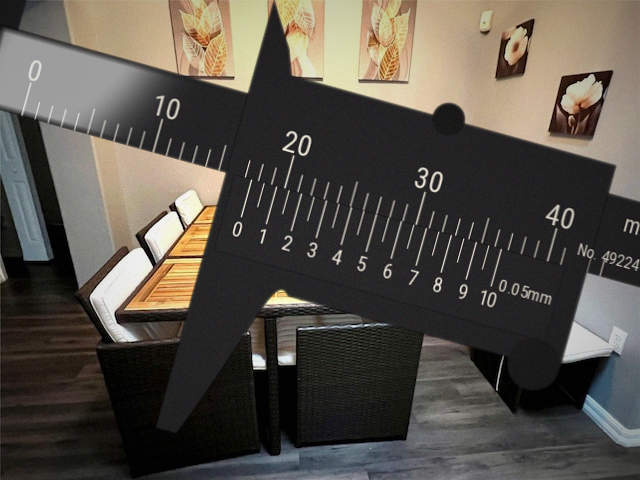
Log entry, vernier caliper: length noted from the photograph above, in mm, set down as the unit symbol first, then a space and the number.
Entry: mm 17.5
